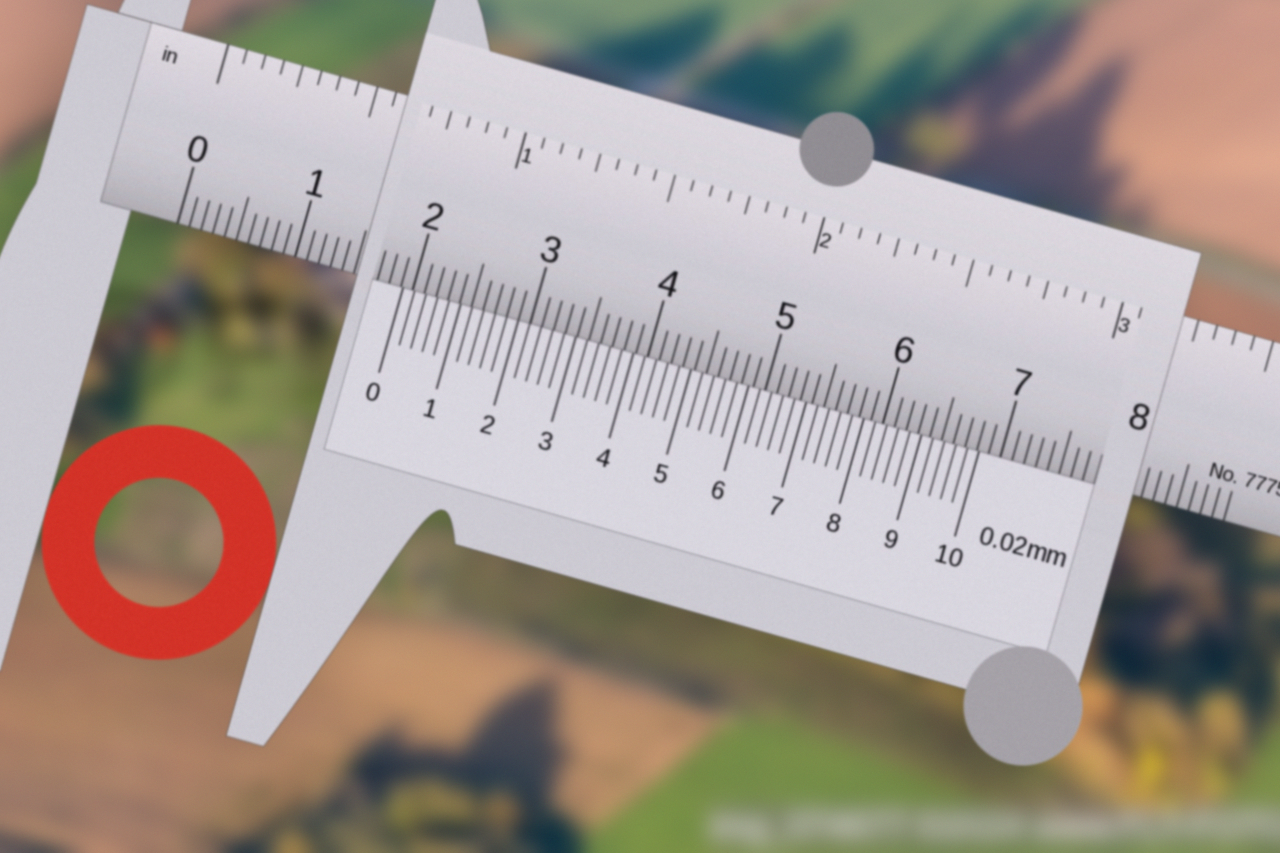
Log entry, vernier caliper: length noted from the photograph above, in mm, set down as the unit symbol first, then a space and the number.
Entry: mm 19.2
